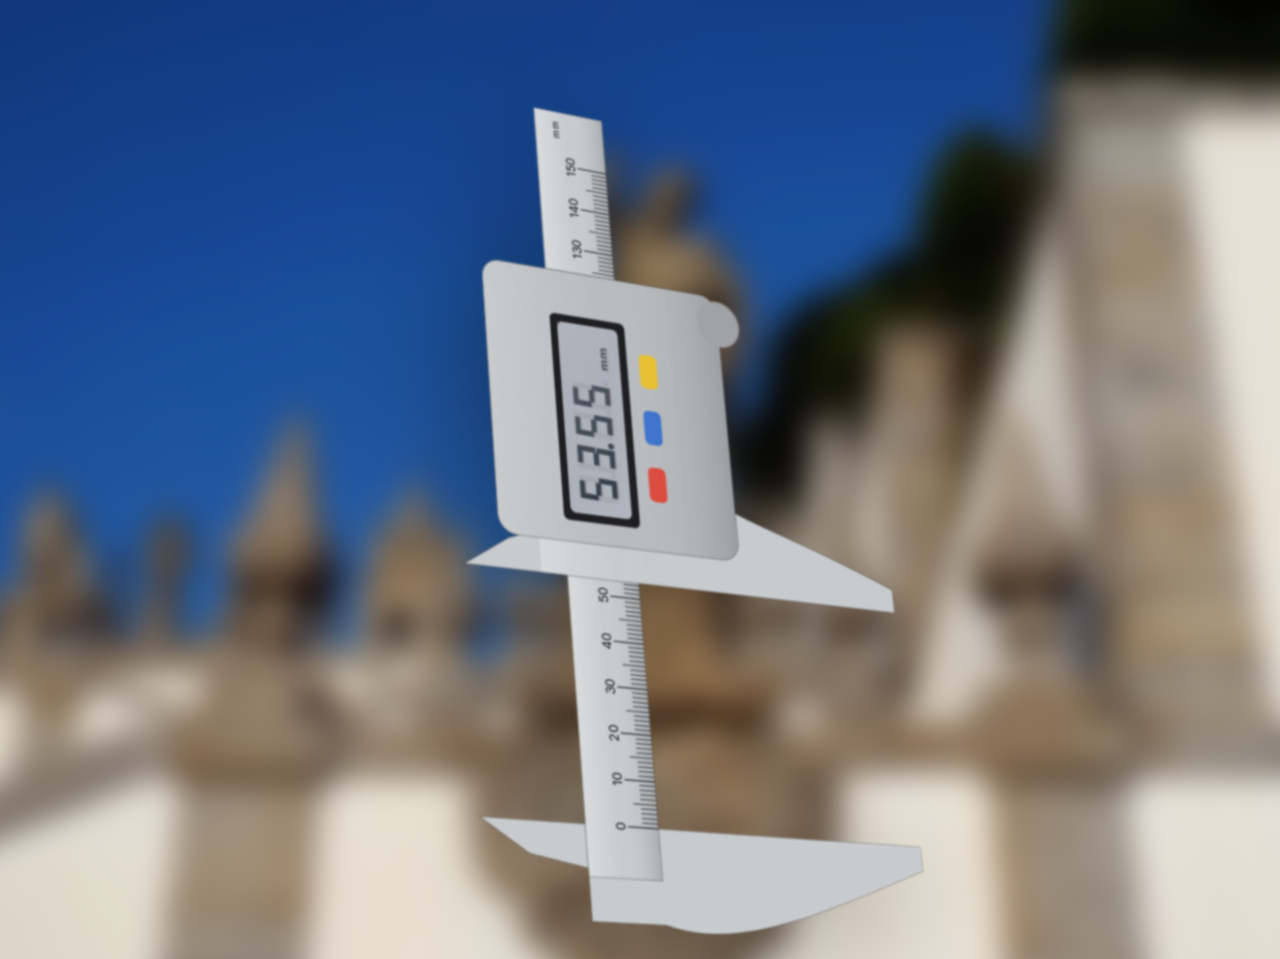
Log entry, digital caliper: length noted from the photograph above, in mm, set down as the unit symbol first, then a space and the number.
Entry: mm 53.55
